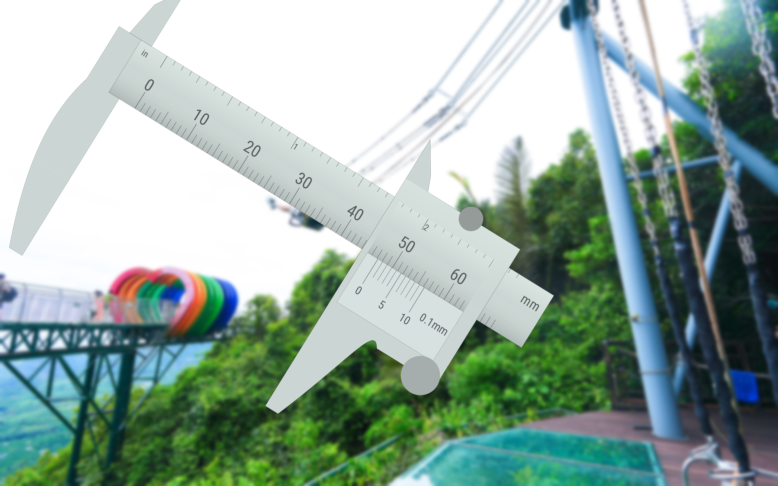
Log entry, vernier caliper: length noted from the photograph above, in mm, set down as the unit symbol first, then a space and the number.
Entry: mm 47.2
